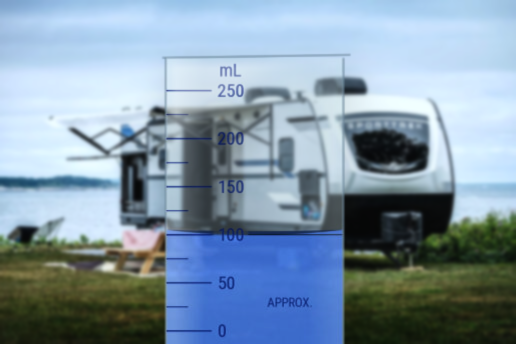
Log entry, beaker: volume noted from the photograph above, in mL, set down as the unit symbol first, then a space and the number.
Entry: mL 100
